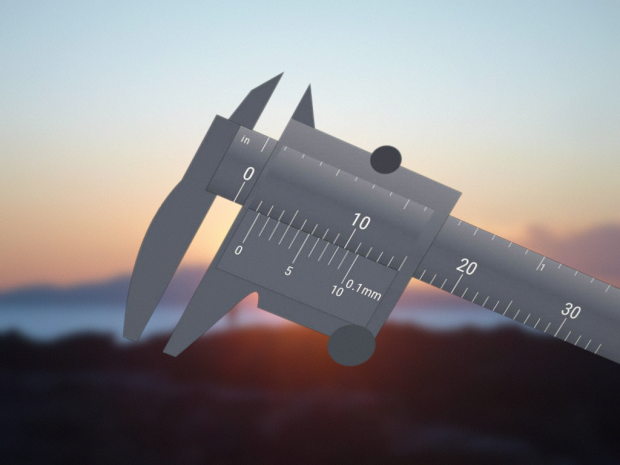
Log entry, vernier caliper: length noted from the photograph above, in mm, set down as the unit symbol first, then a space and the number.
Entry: mm 2.3
